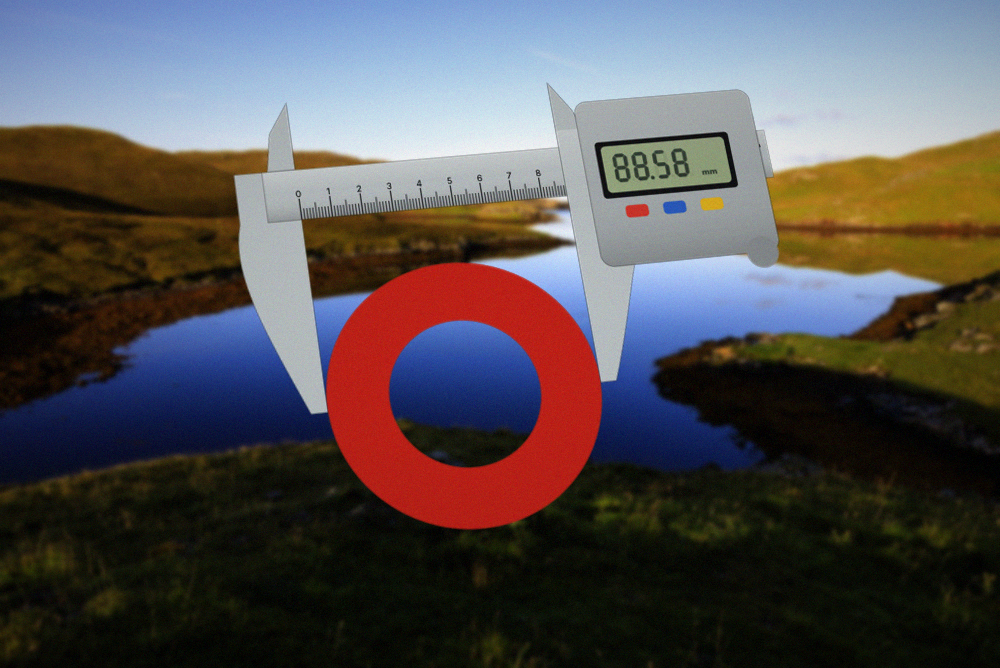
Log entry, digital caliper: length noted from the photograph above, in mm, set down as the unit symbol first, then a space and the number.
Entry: mm 88.58
